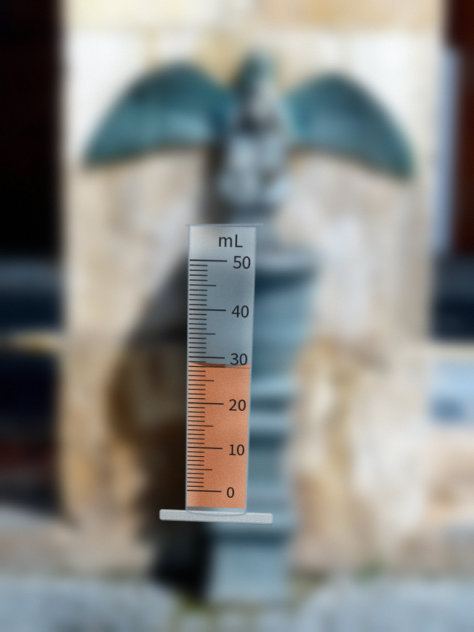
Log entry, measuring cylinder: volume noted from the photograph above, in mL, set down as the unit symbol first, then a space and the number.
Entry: mL 28
